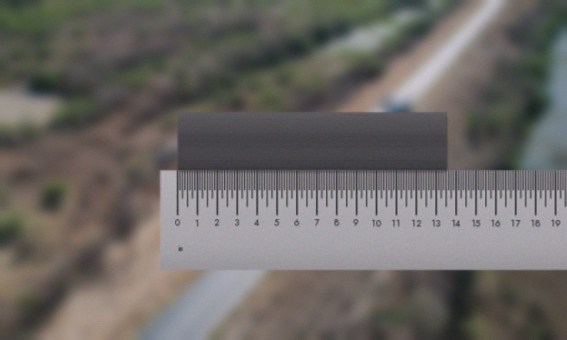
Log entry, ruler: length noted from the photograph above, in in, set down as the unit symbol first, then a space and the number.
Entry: in 13.5
